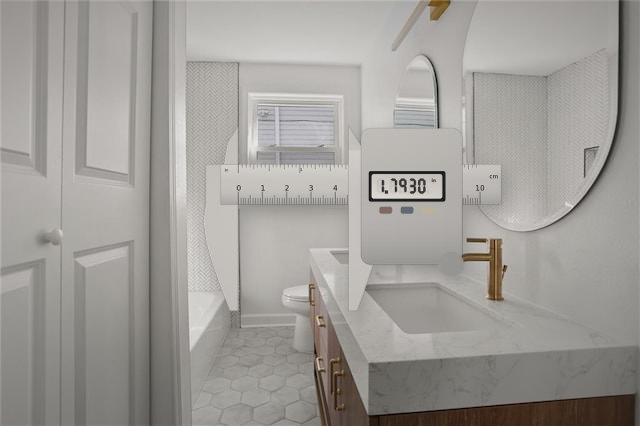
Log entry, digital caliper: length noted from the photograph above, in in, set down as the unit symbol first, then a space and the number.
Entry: in 1.7930
